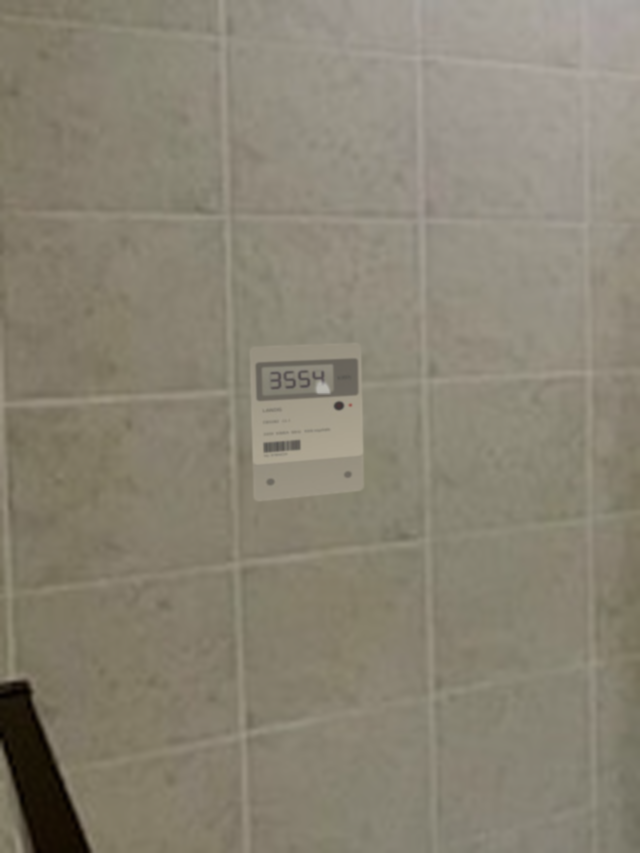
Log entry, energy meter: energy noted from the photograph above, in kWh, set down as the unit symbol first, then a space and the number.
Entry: kWh 3554
